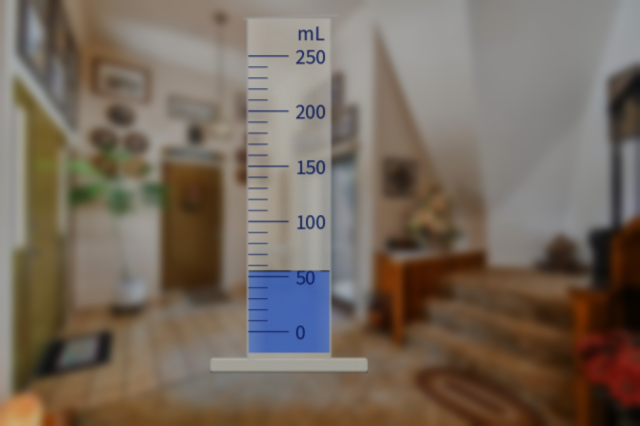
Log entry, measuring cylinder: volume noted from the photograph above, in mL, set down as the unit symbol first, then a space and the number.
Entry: mL 55
